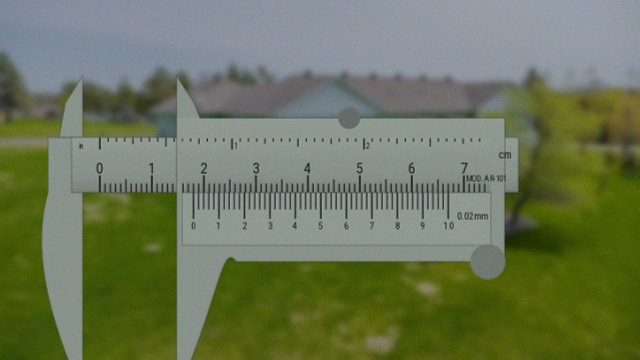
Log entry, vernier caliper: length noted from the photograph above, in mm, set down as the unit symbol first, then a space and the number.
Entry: mm 18.0
